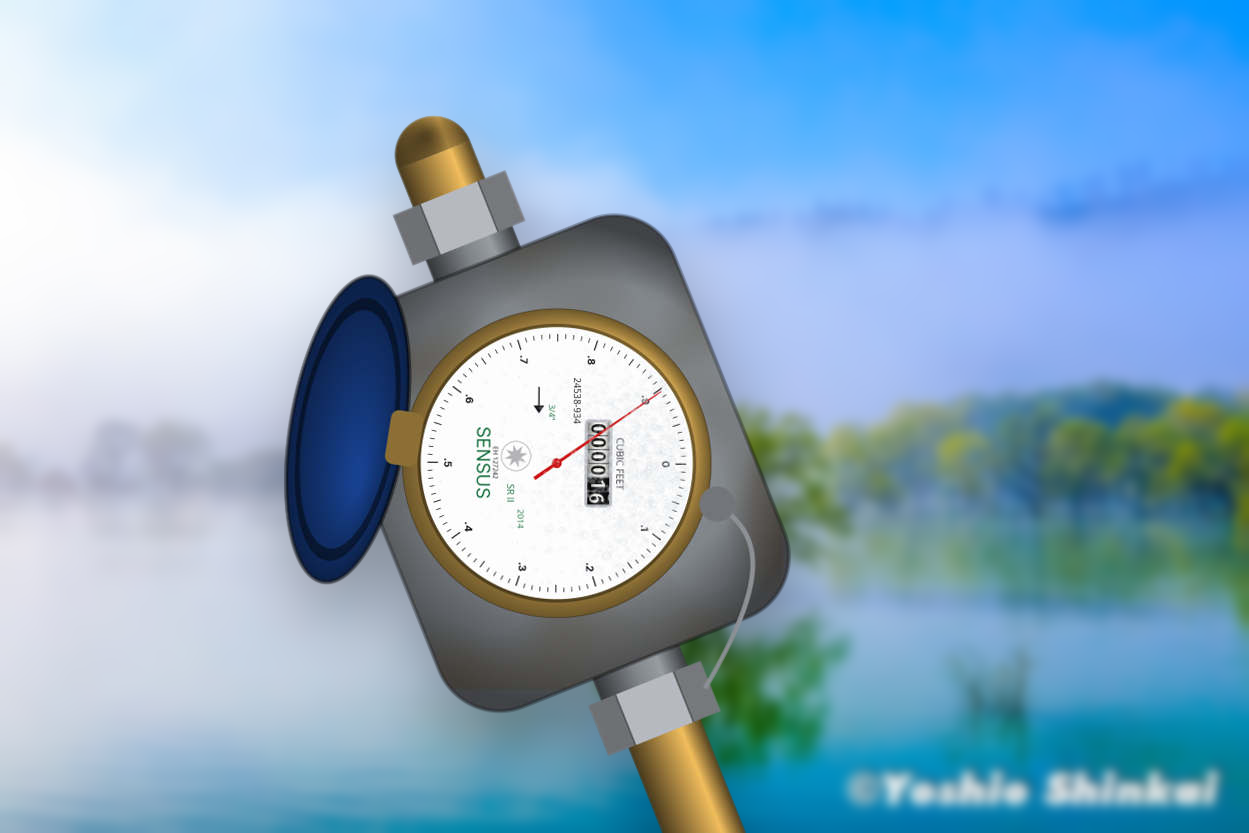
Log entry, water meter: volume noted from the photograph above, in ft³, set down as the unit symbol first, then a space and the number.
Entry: ft³ 15.90
